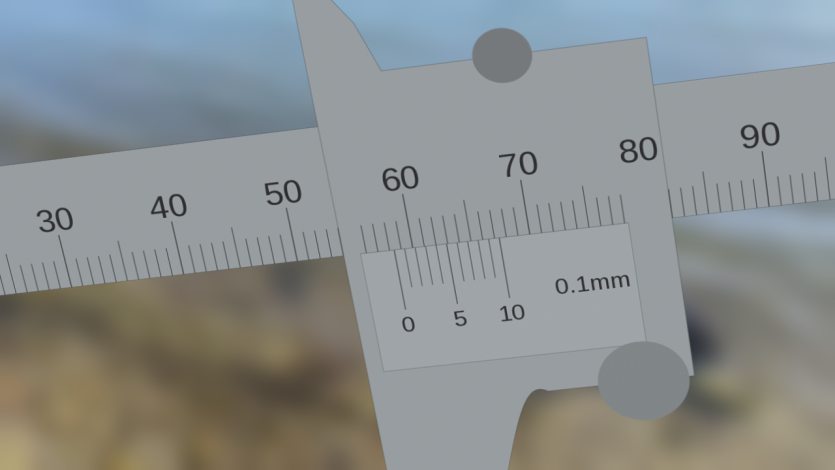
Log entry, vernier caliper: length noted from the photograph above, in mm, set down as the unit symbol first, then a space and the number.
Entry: mm 58.4
